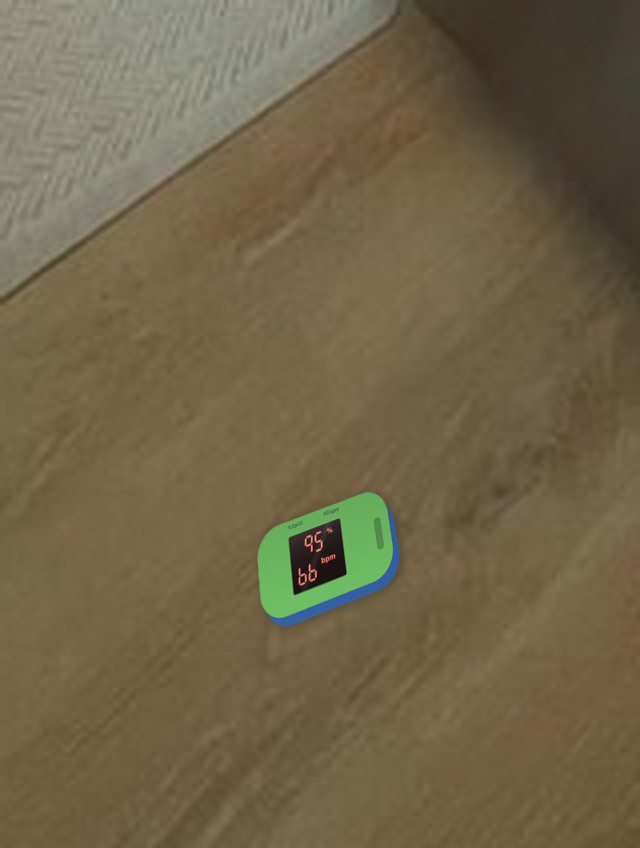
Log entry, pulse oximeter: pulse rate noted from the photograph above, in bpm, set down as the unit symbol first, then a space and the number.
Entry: bpm 66
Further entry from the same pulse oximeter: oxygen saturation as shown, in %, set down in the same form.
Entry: % 95
